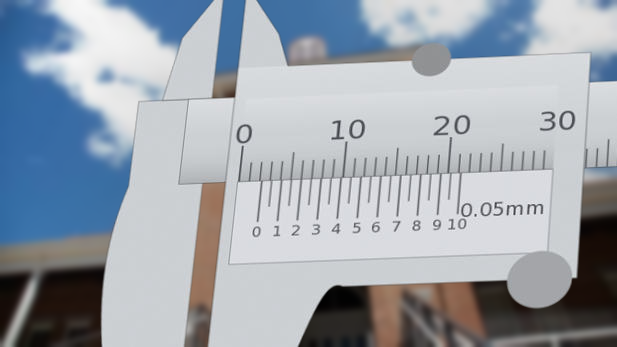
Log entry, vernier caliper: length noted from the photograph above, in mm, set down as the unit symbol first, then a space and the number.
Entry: mm 2.2
